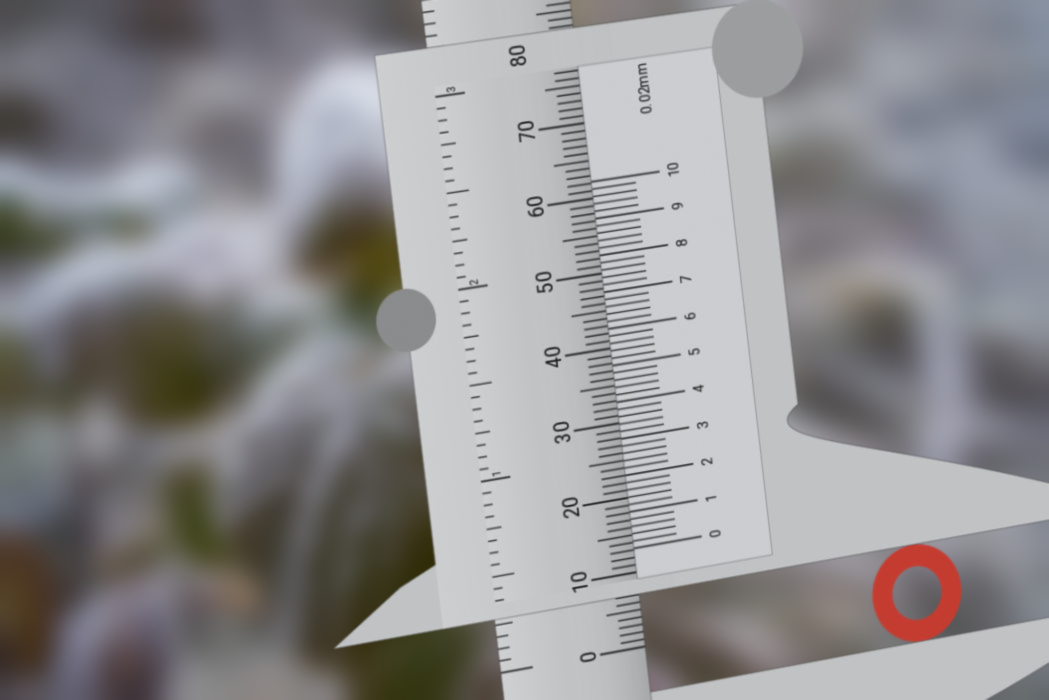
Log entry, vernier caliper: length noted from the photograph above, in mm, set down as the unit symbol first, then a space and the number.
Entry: mm 13.2
